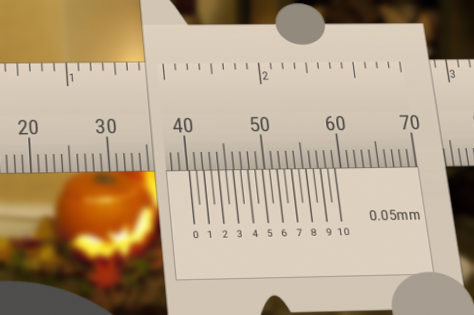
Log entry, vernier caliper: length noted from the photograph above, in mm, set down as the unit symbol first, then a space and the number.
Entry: mm 40.2
